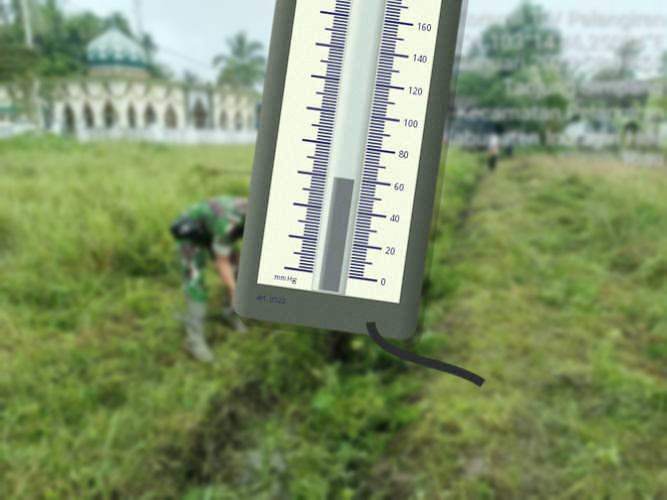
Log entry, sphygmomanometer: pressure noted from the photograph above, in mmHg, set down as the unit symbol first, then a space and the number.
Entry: mmHg 60
